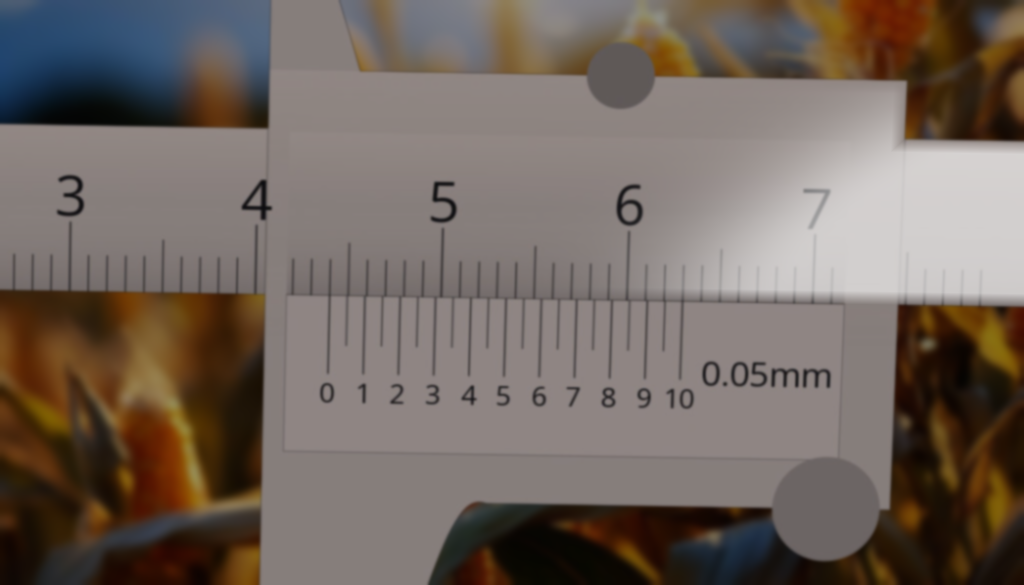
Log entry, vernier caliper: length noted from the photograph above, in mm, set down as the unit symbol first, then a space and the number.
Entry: mm 44.0
